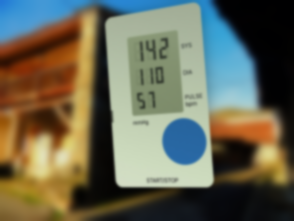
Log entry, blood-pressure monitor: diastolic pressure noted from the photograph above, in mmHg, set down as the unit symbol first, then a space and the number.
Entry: mmHg 110
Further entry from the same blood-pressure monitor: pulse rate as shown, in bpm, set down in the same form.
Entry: bpm 57
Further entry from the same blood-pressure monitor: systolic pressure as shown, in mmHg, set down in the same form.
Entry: mmHg 142
